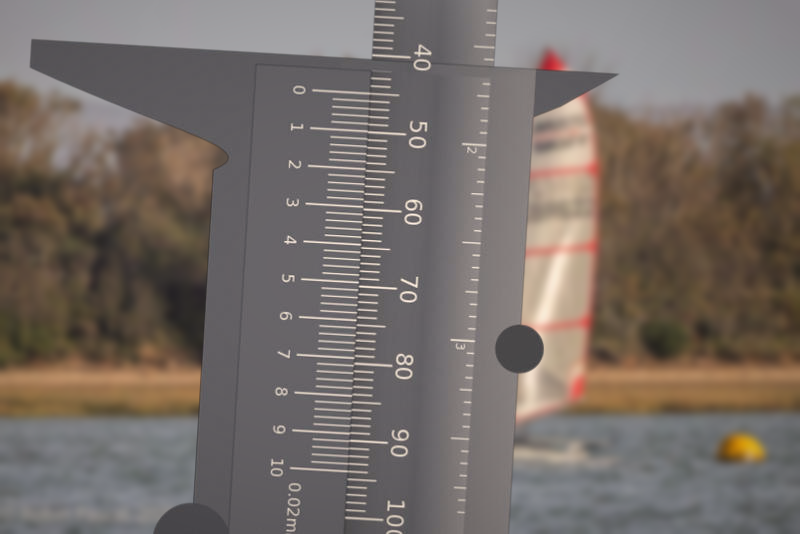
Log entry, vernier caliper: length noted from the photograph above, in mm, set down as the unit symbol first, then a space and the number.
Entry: mm 45.0
